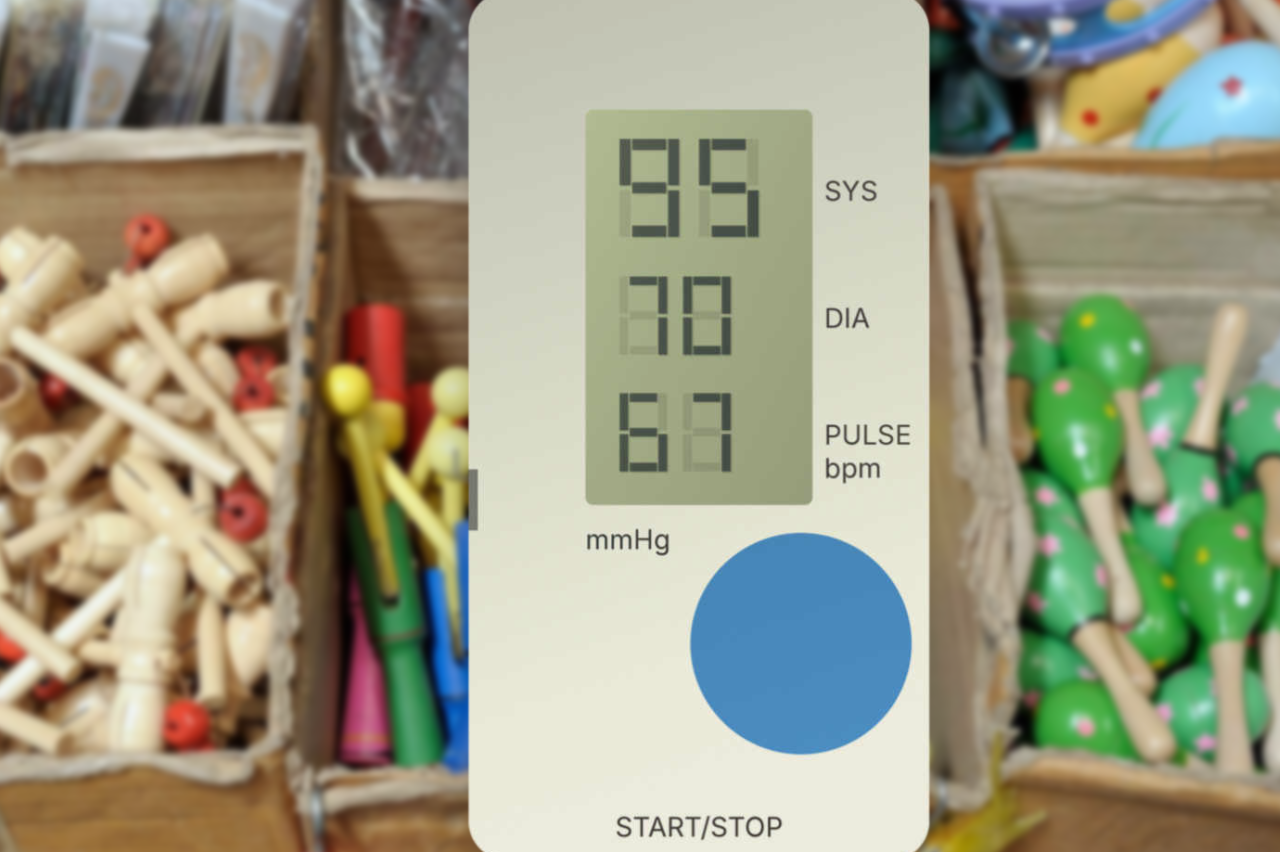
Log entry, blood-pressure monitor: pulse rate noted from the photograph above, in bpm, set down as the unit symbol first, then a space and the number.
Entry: bpm 67
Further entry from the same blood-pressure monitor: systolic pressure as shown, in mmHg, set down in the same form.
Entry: mmHg 95
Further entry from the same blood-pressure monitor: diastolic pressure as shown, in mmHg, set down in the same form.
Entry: mmHg 70
